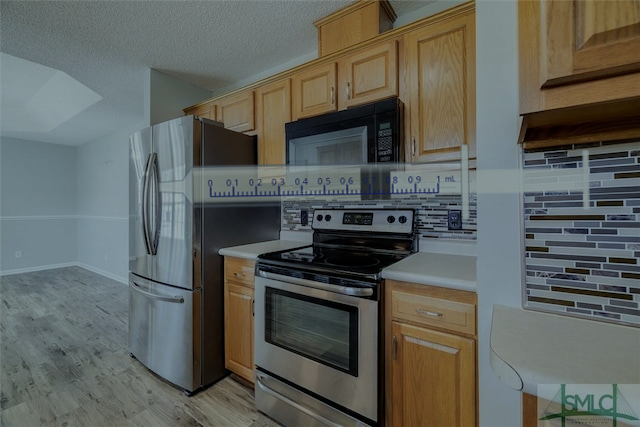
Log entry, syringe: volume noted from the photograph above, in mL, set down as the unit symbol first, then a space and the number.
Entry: mL 0.66
